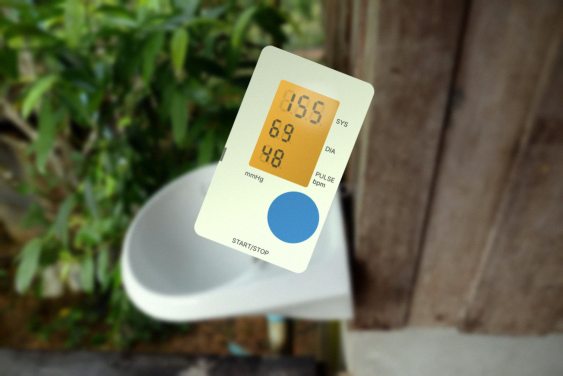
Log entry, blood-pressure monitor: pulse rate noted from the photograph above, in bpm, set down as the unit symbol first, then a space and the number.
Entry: bpm 48
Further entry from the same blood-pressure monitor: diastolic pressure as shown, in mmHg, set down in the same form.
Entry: mmHg 69
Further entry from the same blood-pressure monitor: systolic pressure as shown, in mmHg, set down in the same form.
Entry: mmHg 155
